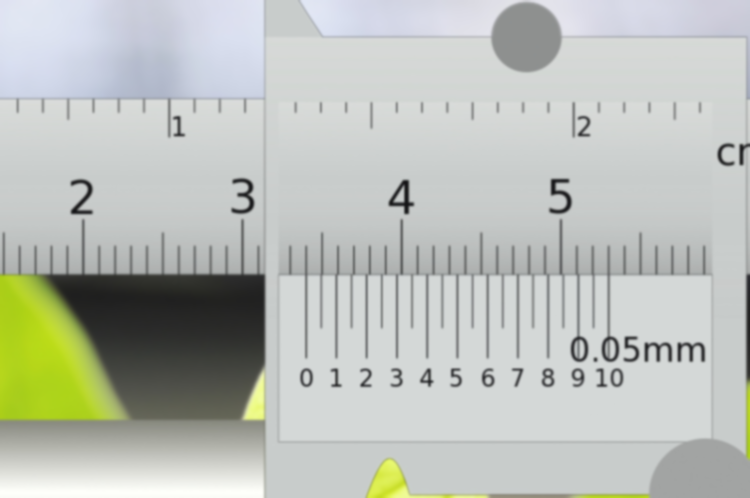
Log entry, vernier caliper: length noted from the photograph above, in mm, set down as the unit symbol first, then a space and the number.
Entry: mm 34.0
